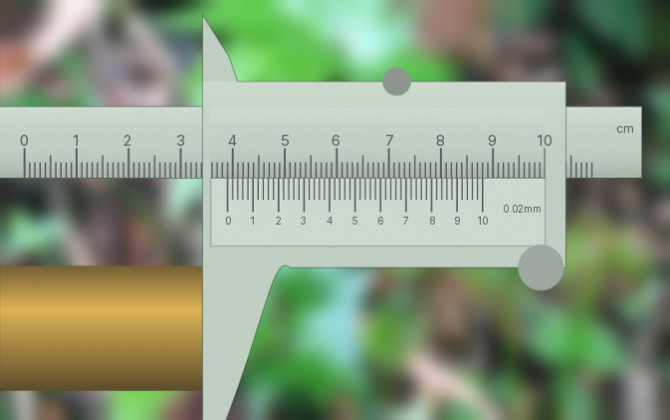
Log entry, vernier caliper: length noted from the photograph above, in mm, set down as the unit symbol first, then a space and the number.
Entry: mm 39.0
